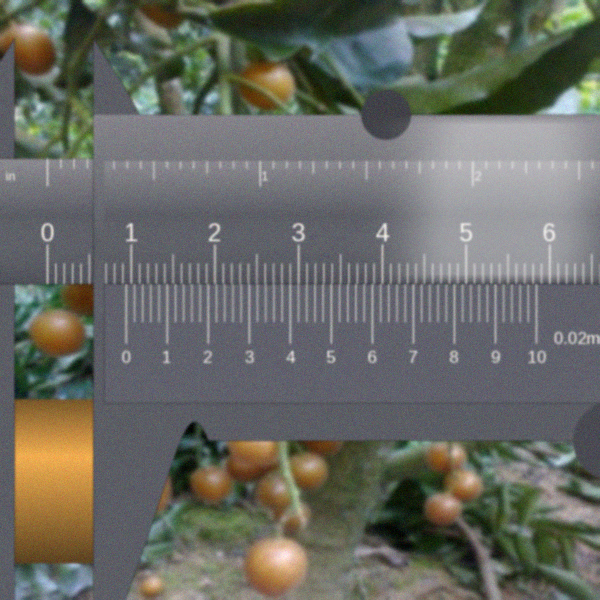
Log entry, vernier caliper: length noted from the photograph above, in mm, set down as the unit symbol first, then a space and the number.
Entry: mm 9.4
